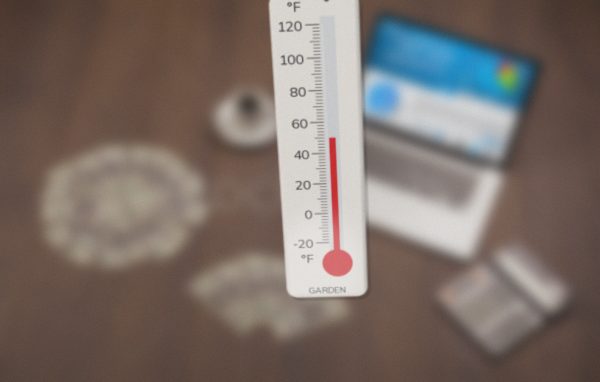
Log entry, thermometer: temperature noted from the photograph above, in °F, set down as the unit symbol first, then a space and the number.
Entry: °F 50
